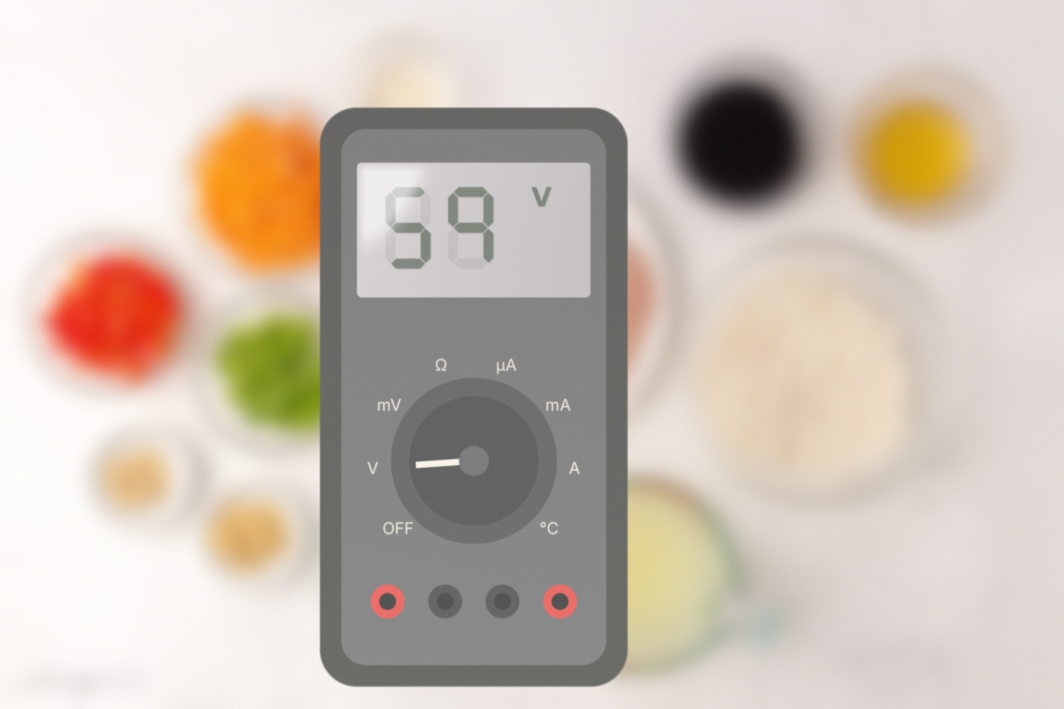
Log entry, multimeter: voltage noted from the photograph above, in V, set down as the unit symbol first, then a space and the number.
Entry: V 59
